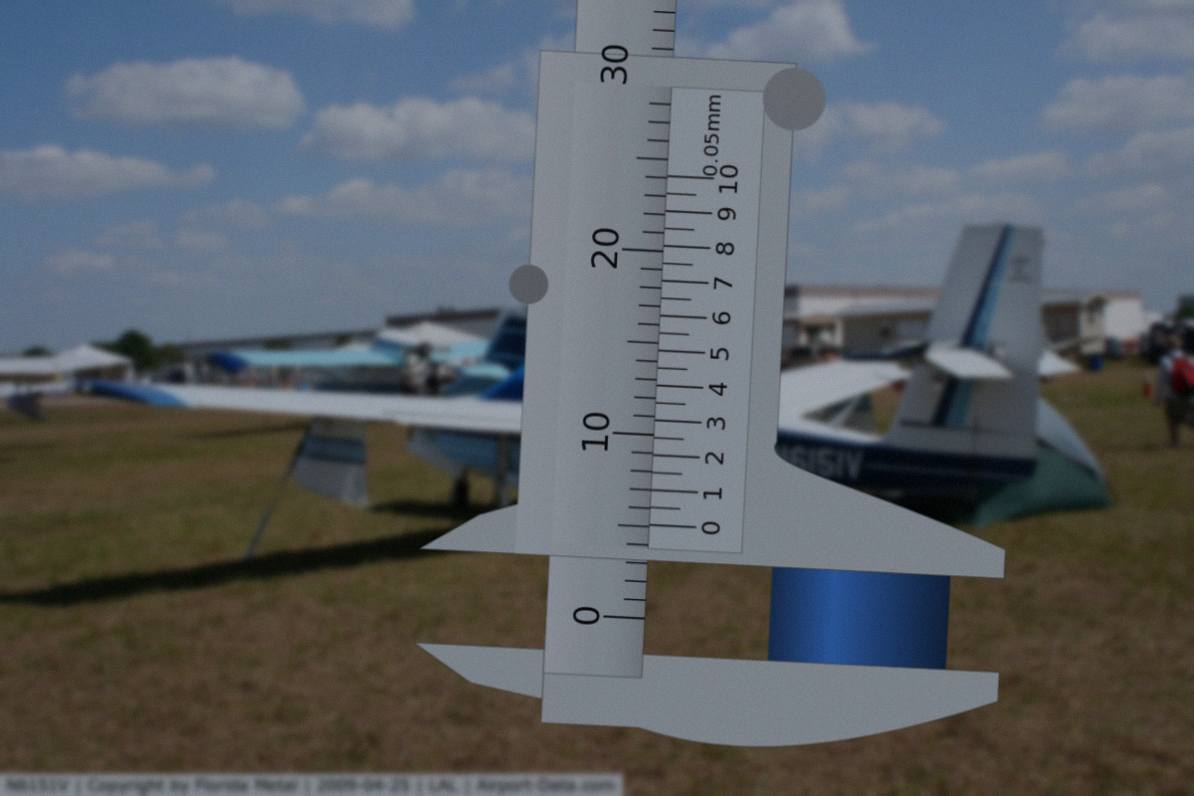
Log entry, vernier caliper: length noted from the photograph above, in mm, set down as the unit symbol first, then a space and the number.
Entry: mm 5.1
